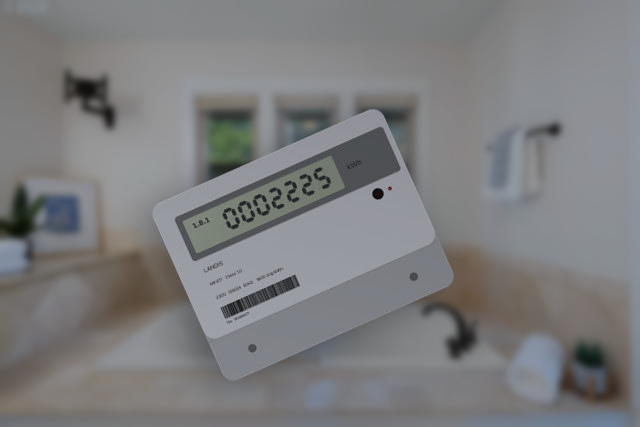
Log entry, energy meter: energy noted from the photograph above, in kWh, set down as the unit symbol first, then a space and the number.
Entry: kWh 2225
